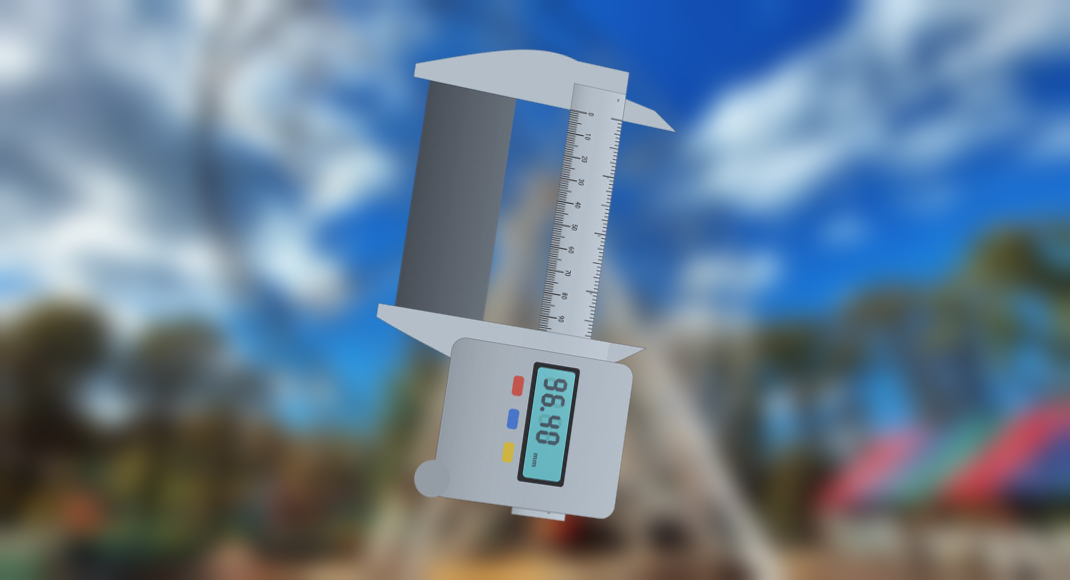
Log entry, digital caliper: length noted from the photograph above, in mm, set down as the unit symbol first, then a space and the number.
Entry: mm 96.40
